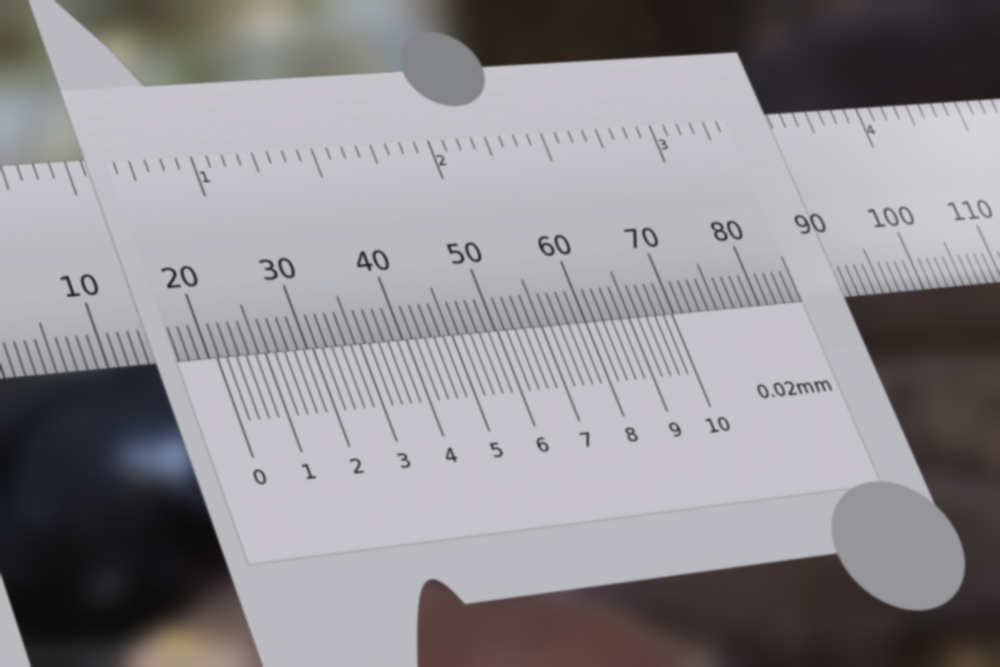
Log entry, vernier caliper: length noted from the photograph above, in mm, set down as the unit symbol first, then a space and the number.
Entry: mm 20.8
